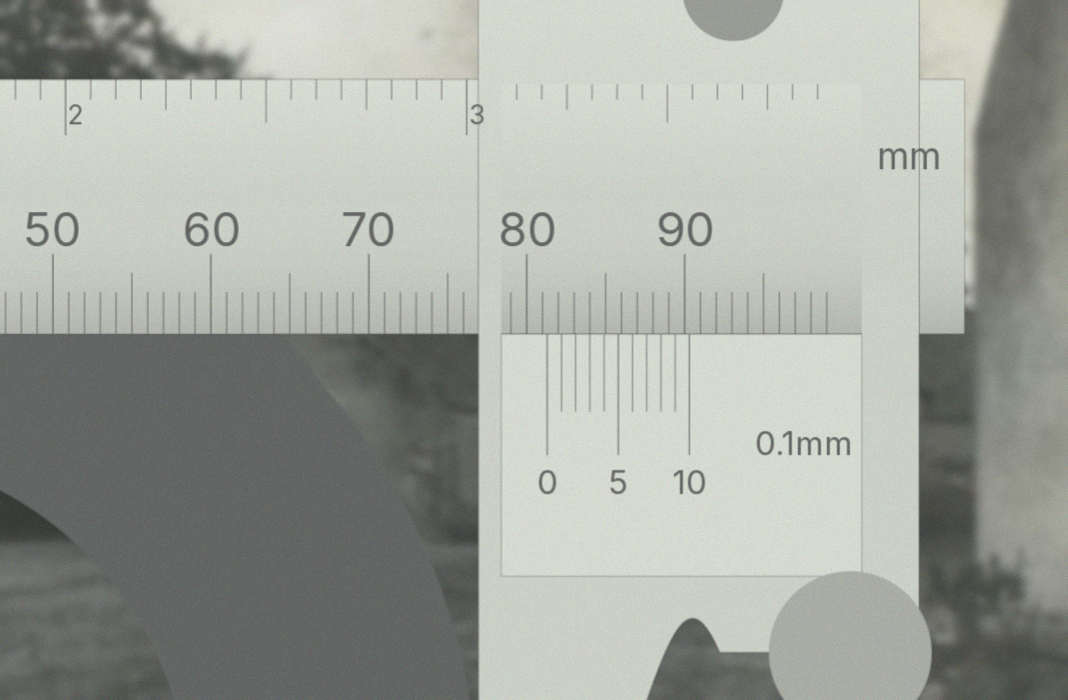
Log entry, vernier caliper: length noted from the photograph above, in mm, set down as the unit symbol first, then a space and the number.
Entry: mm 81.3
